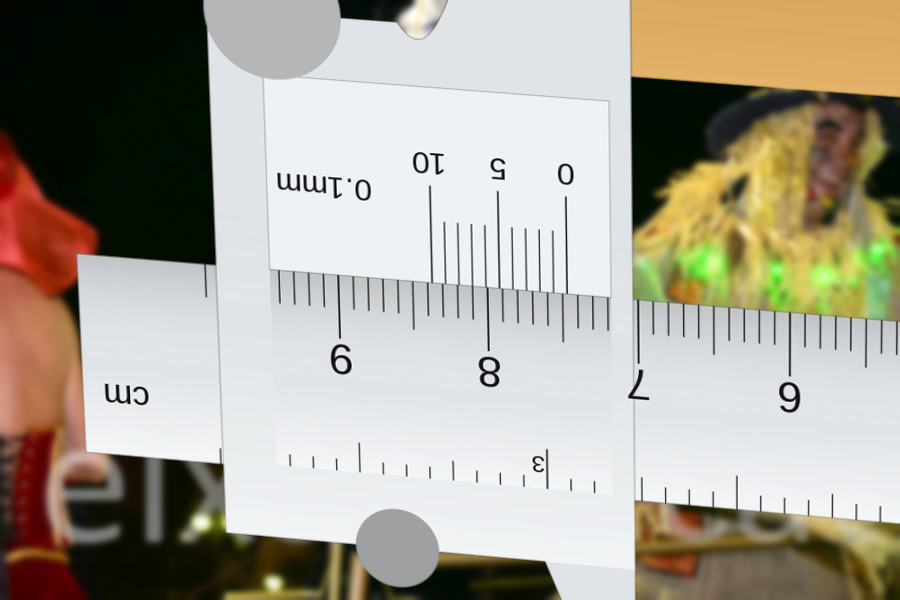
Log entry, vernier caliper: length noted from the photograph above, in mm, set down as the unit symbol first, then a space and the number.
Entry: mm 74.7
